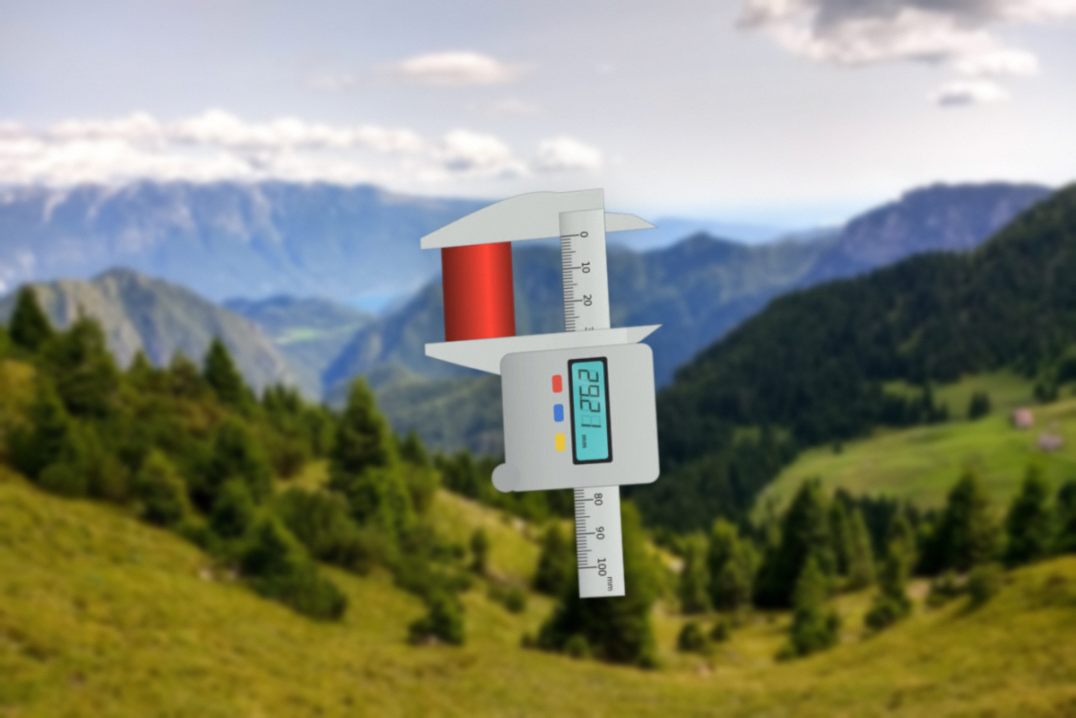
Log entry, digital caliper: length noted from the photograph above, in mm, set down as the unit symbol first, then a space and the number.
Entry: mm 29.21
